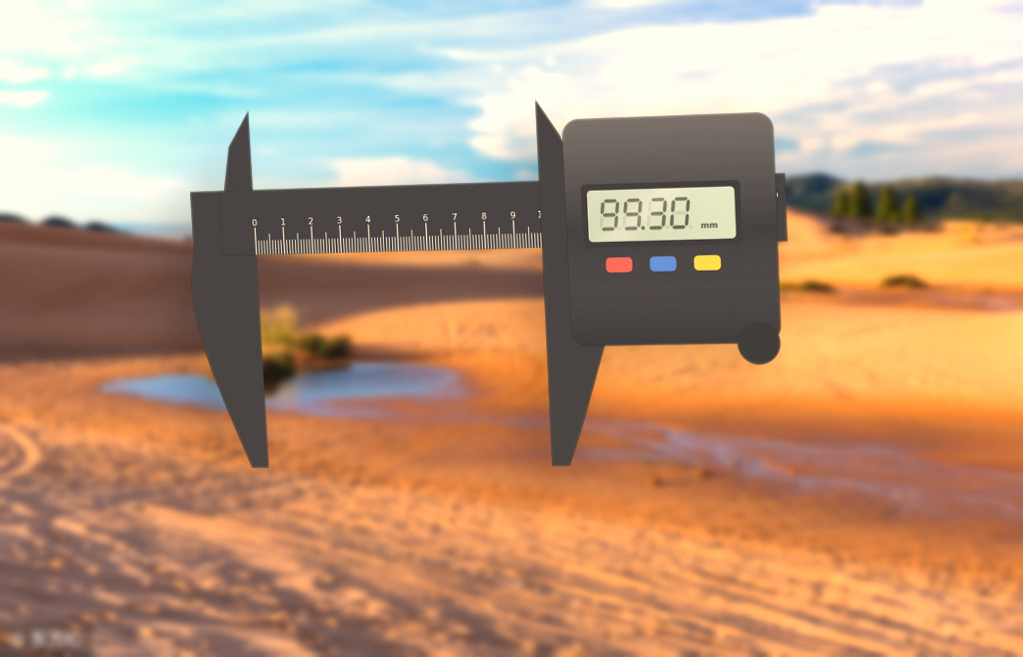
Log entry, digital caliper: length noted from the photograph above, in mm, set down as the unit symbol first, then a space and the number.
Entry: mm 99.30
